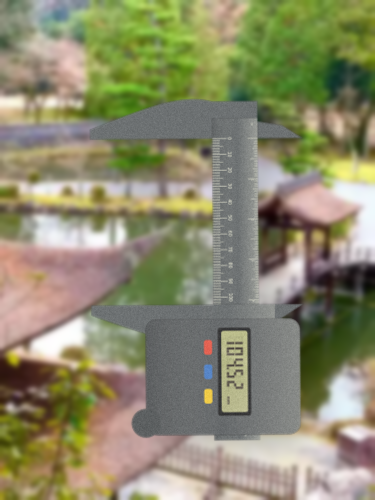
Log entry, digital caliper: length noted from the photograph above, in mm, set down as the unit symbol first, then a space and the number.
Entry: mm 104.52
